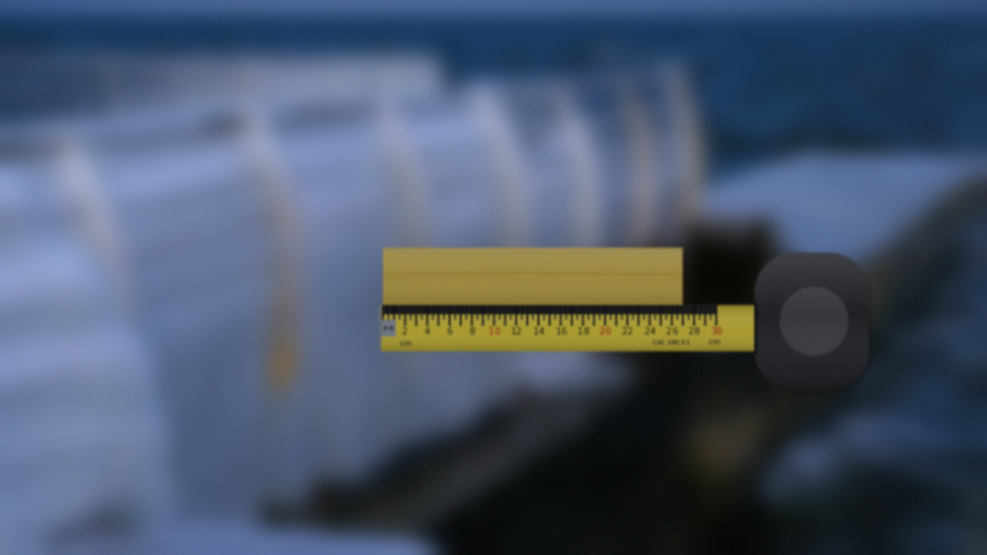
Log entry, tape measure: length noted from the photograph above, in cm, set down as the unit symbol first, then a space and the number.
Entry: cm 27
